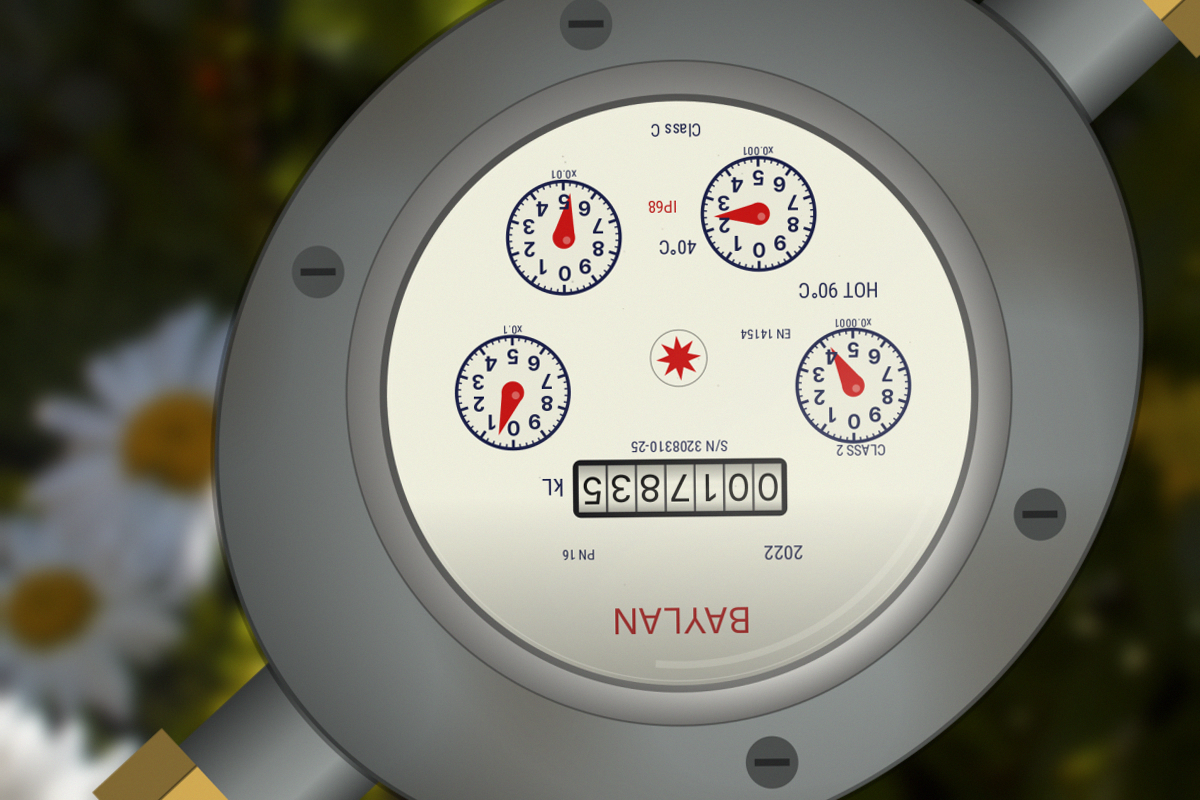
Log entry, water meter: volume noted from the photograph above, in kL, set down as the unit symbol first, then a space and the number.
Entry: kL 17835.0524
